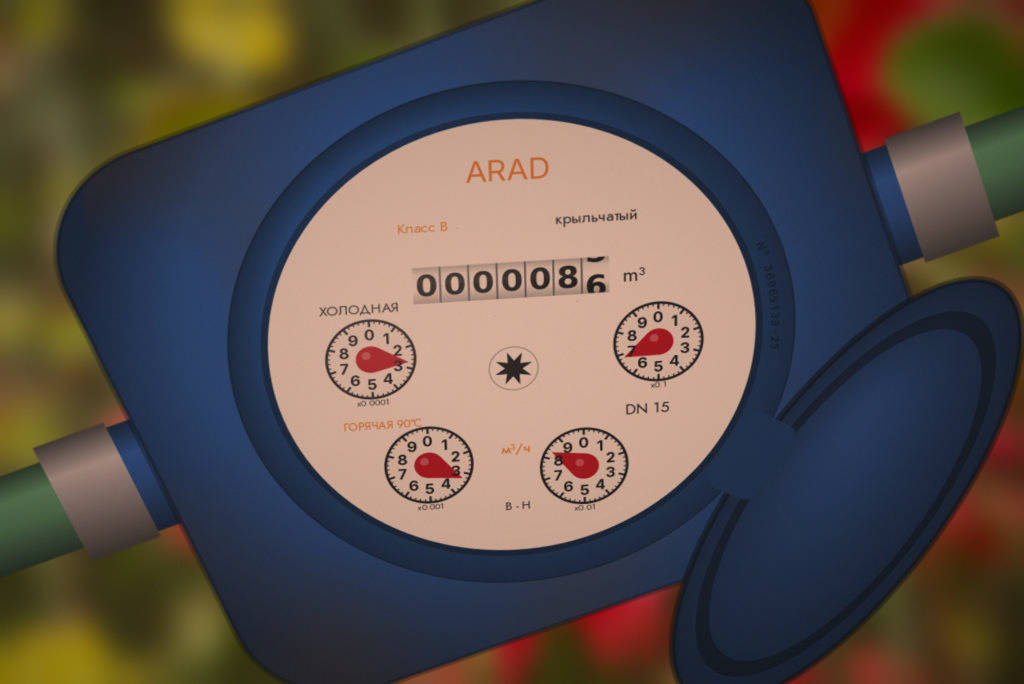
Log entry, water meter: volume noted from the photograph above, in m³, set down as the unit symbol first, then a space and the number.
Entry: m³ 85.6832
